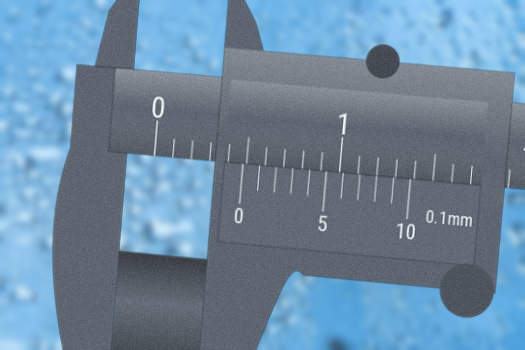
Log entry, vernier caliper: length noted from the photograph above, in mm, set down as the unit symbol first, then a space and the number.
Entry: mm 4.8
